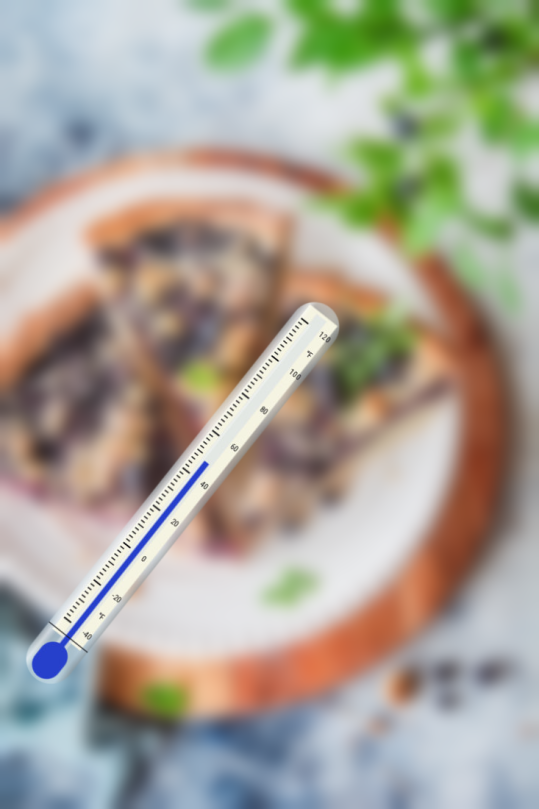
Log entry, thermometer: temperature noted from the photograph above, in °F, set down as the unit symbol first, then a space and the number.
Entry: °F 48
